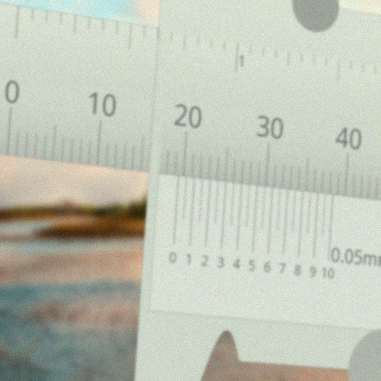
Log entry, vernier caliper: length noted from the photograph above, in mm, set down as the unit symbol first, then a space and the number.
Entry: mm 19.4
